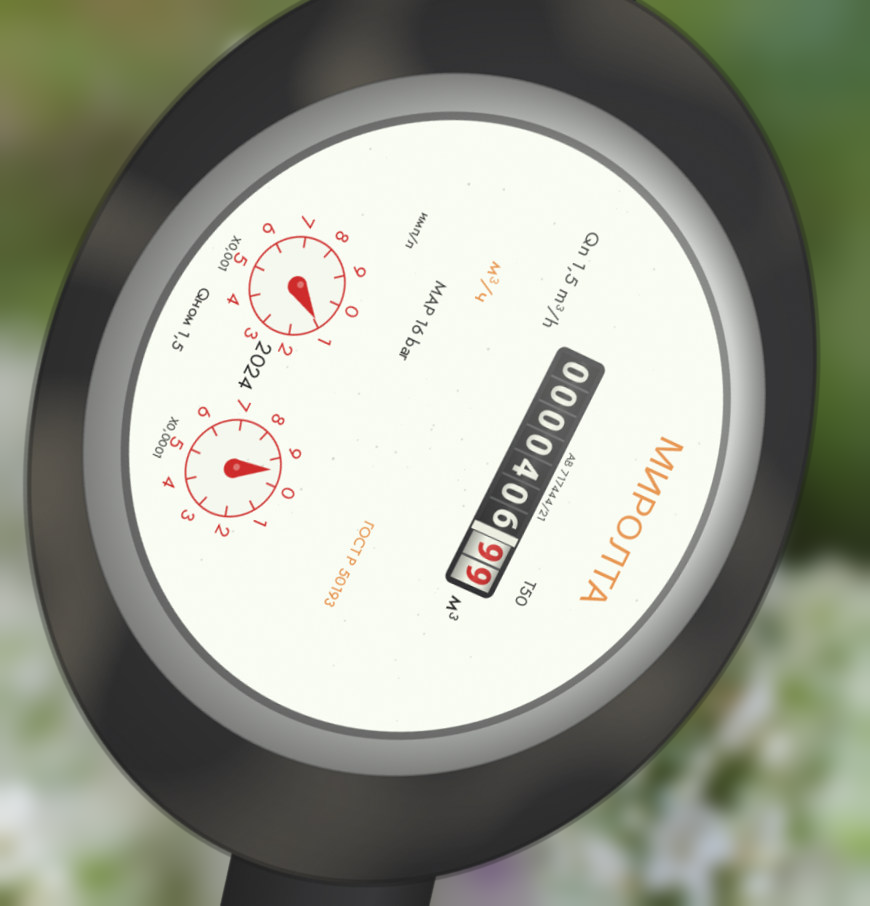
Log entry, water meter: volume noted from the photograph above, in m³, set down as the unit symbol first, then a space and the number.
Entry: m³ 406.9909
